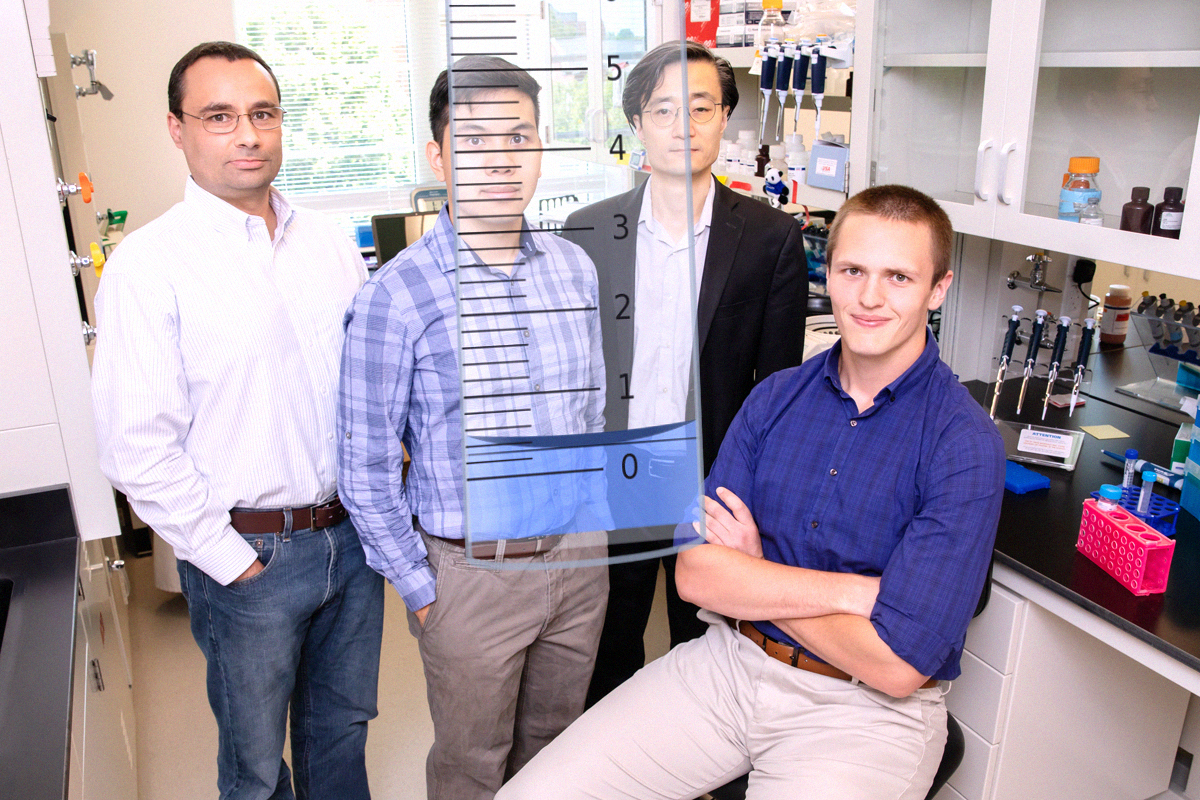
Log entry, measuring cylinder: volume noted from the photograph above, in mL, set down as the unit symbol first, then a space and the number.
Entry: mL 0.3
